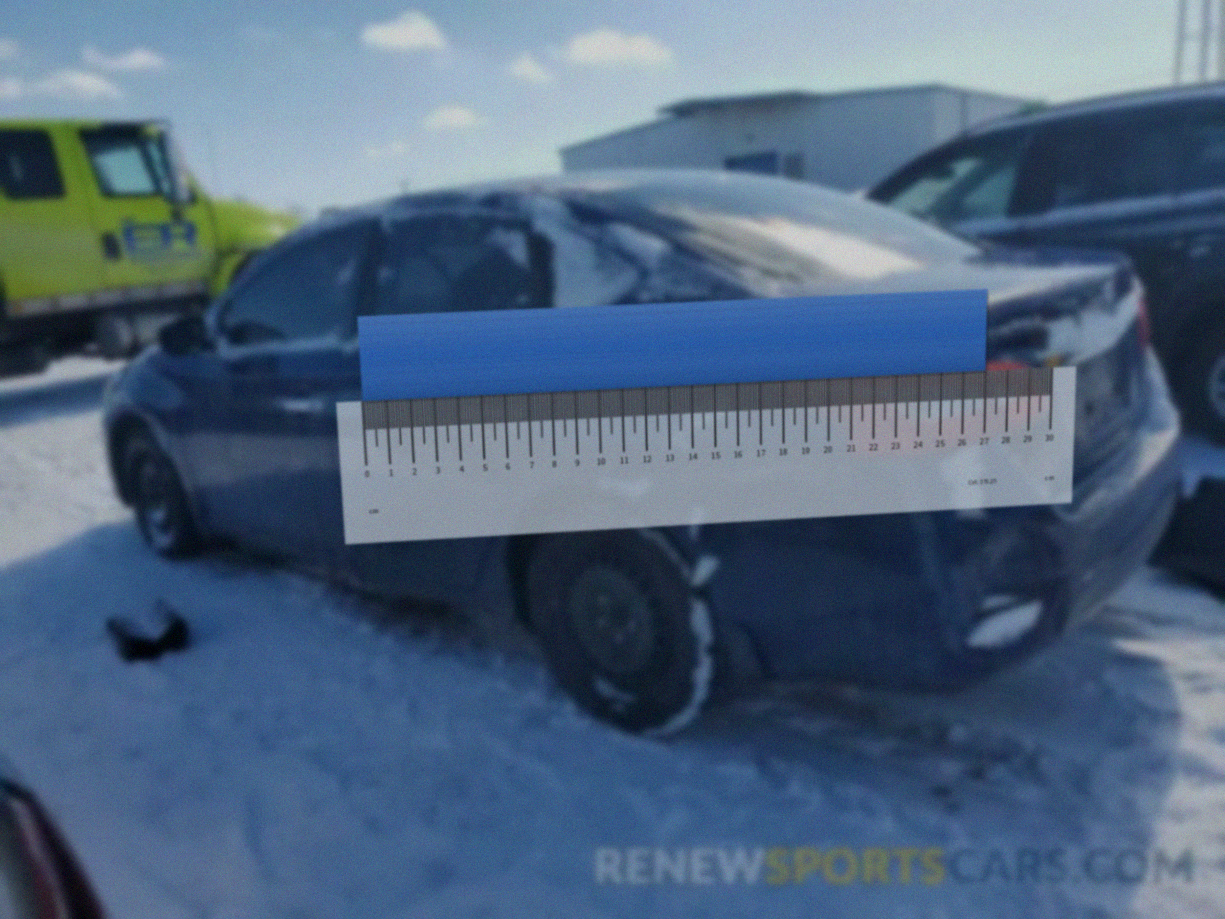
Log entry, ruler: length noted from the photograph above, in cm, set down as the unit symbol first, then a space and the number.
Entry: cm 27
